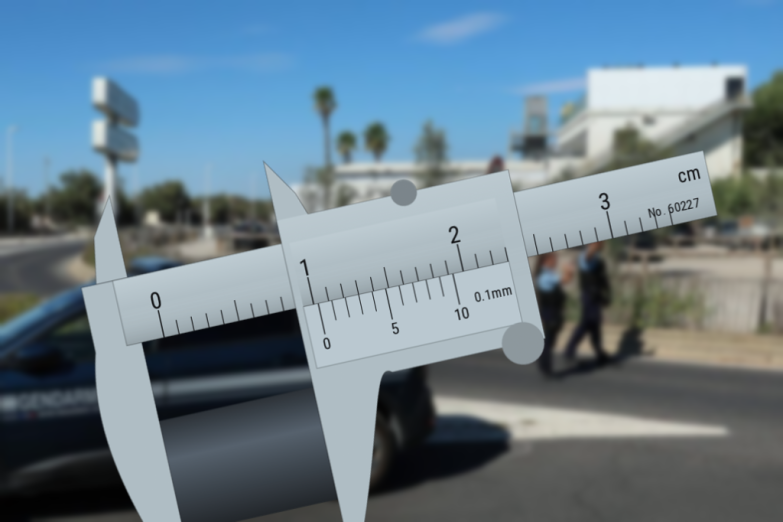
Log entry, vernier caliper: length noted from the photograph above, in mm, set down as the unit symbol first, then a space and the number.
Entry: mm 10.3
